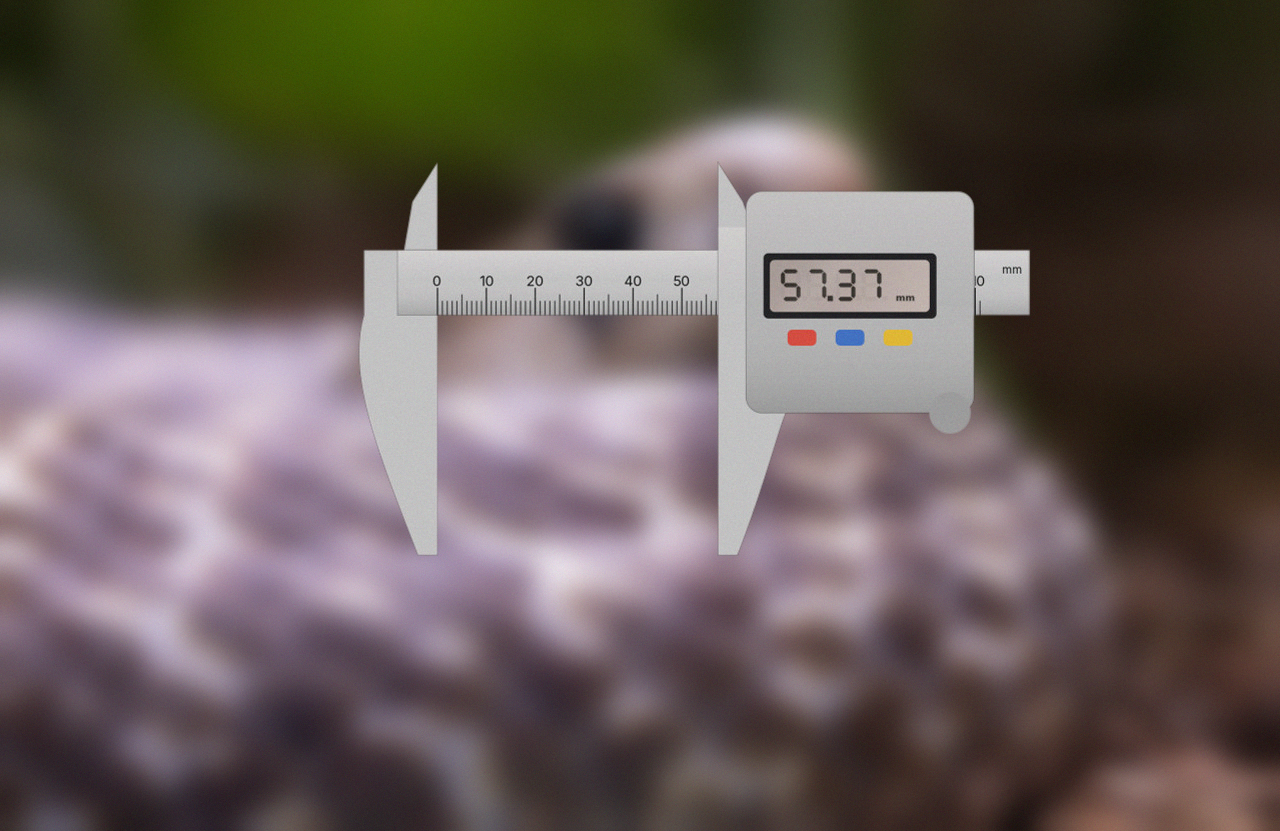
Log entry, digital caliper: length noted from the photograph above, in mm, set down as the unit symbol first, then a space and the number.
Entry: mm 57.37
